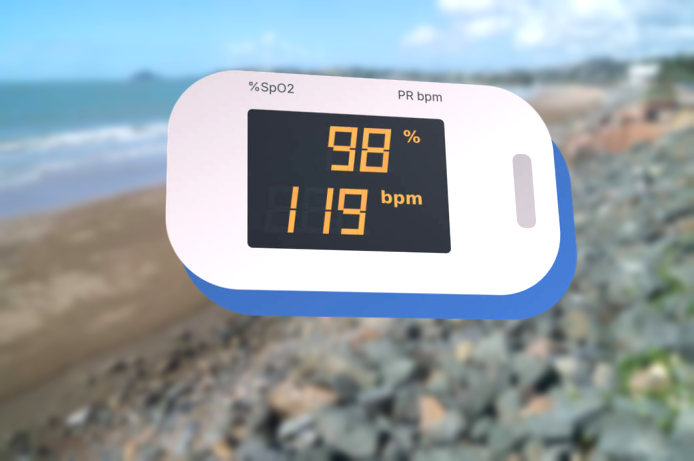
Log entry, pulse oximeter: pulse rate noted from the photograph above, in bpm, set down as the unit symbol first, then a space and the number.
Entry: bpm 119
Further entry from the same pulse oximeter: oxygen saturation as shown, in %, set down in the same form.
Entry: % 98
